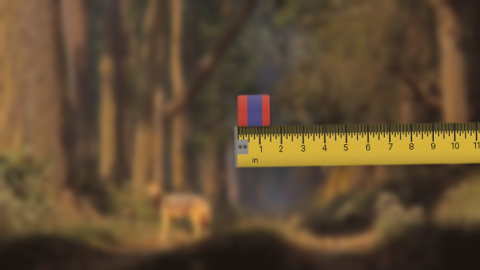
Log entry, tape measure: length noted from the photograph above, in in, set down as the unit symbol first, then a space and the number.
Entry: in 1.5
